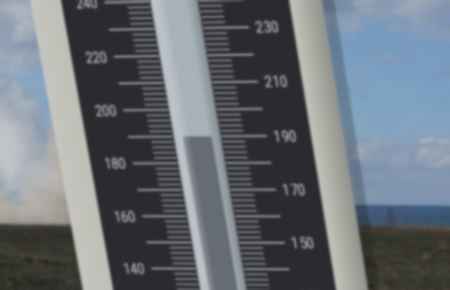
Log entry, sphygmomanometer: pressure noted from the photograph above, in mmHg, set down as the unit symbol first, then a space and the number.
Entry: mmHg 190
